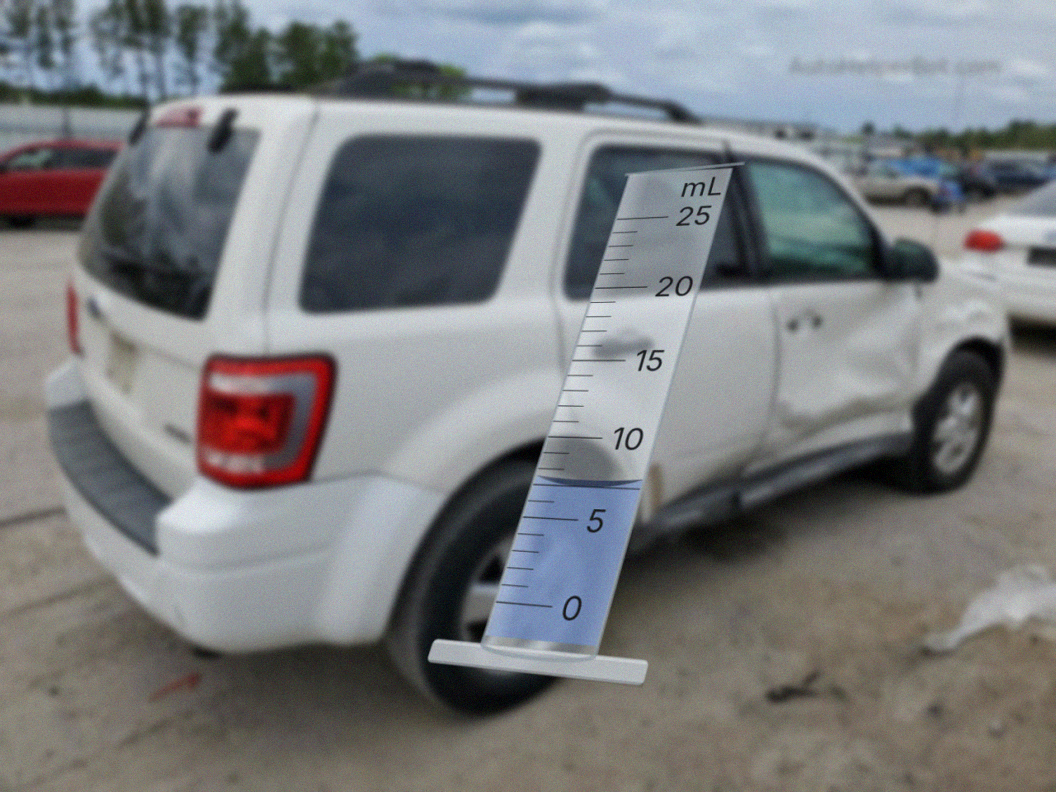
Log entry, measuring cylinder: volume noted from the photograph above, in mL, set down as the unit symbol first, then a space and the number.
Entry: mL 7
